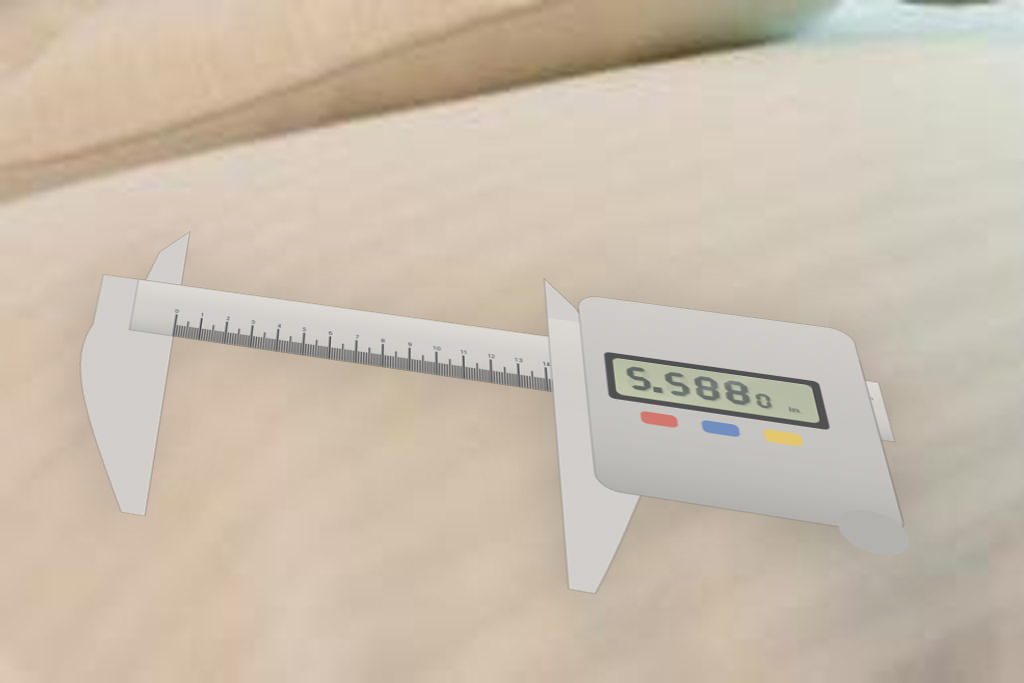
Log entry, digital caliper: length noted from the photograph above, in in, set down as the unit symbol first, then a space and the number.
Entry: in 5.5880
